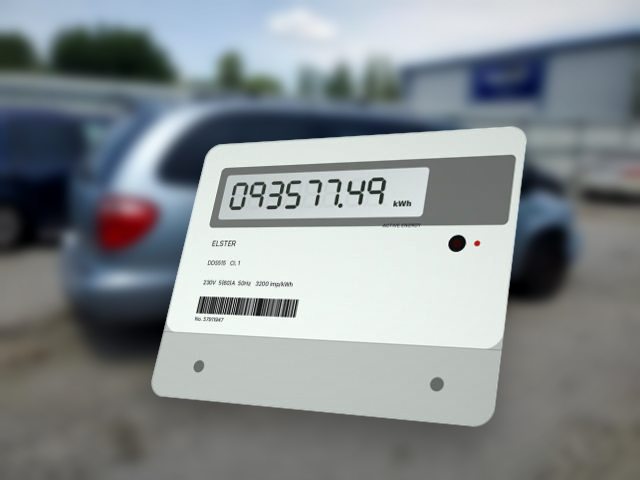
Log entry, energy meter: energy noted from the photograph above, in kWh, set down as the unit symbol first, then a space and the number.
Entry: kWh 93577.49
